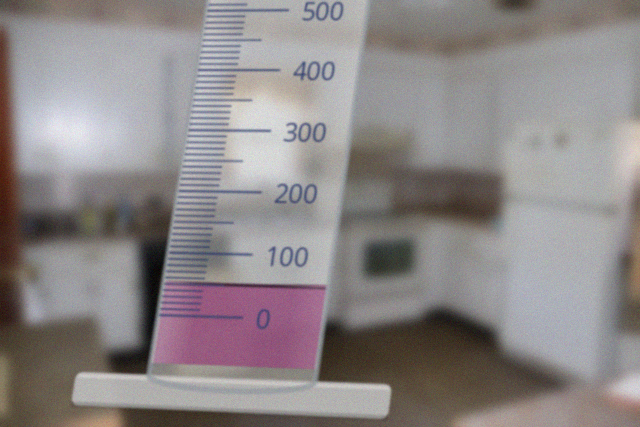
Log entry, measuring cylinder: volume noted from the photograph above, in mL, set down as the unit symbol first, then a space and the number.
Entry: mL 50
